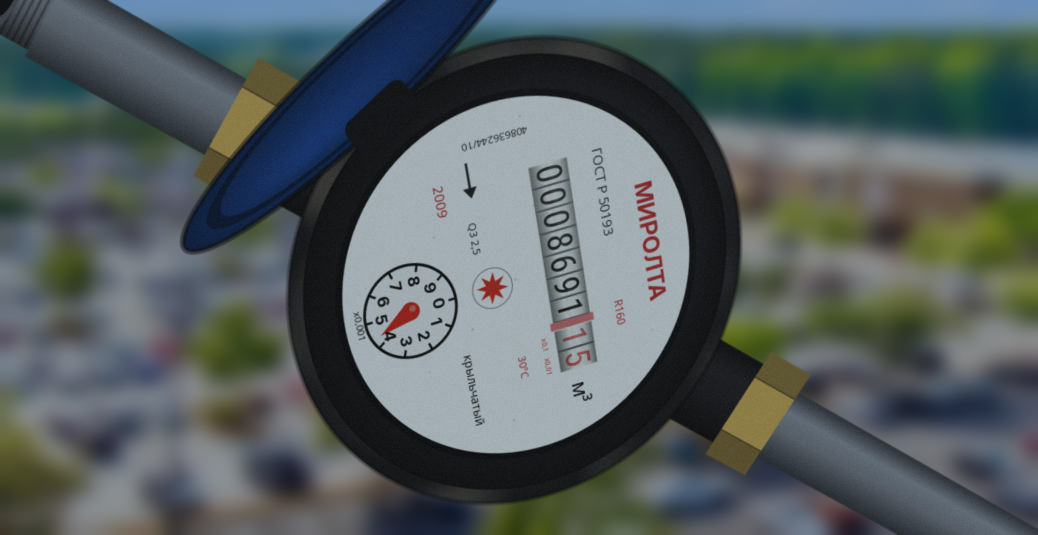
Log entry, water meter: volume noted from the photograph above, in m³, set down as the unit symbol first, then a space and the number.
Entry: m³ 8691.154
